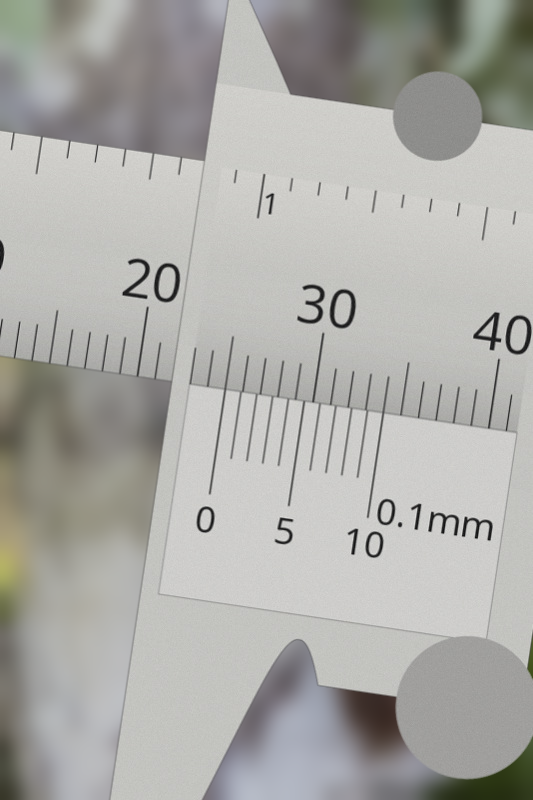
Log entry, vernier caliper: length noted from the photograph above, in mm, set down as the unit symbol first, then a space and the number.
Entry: mm 25.0
